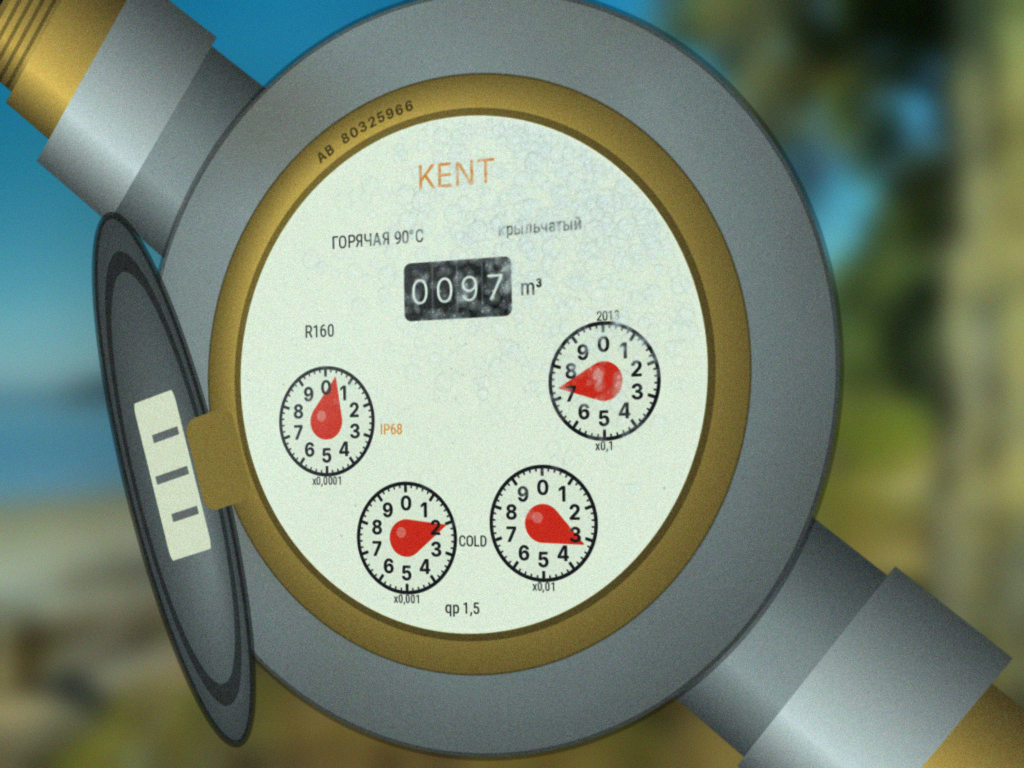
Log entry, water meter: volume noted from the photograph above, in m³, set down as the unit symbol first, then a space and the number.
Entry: m³ 97.7320
